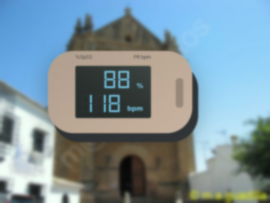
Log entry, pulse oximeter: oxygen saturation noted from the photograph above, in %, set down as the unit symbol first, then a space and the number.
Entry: % 88
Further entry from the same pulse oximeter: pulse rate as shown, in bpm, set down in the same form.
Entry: bpm 118
